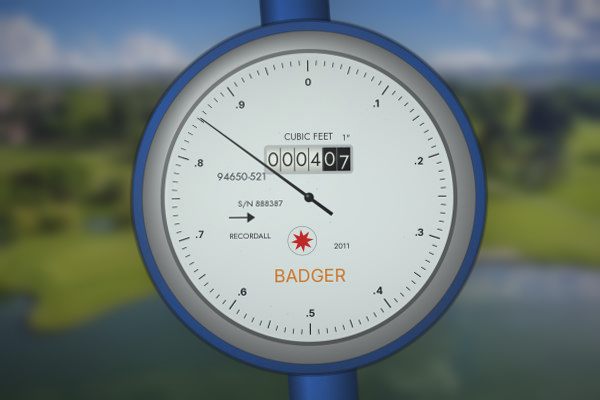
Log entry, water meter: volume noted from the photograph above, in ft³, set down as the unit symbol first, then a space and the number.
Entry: ft³ 406.85
